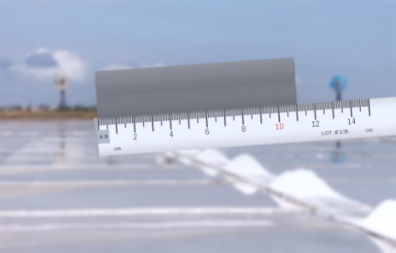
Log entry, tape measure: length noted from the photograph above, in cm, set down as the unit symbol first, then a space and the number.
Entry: cm 11
